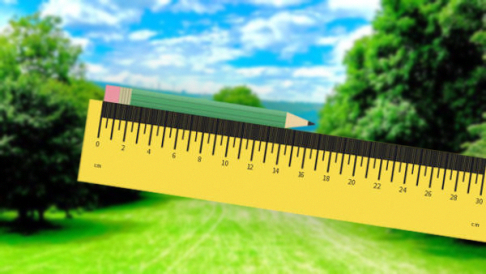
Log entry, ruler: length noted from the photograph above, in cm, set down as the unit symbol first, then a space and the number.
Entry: cm 16.5
